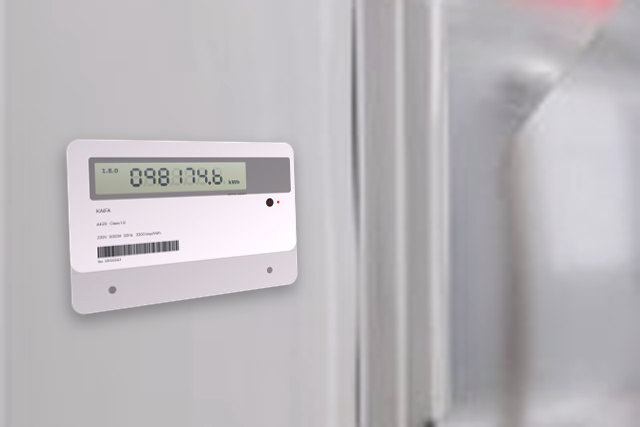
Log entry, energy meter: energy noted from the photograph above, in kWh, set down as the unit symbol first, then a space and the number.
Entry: kWh 98174.6
